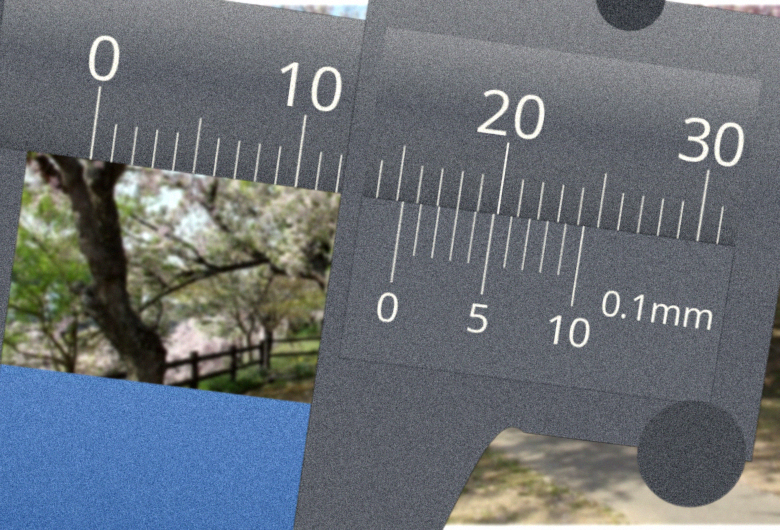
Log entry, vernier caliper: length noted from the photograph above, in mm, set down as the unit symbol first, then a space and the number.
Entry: mm 15.3
